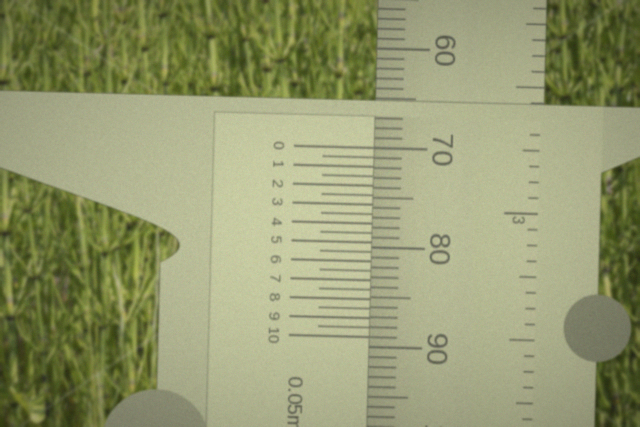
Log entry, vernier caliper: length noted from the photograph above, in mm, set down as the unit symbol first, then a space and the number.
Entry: mm 70.0
